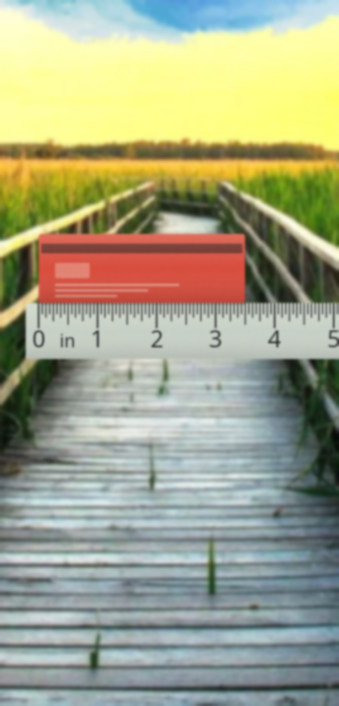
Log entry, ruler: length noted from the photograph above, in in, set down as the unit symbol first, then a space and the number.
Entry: in 3.5
